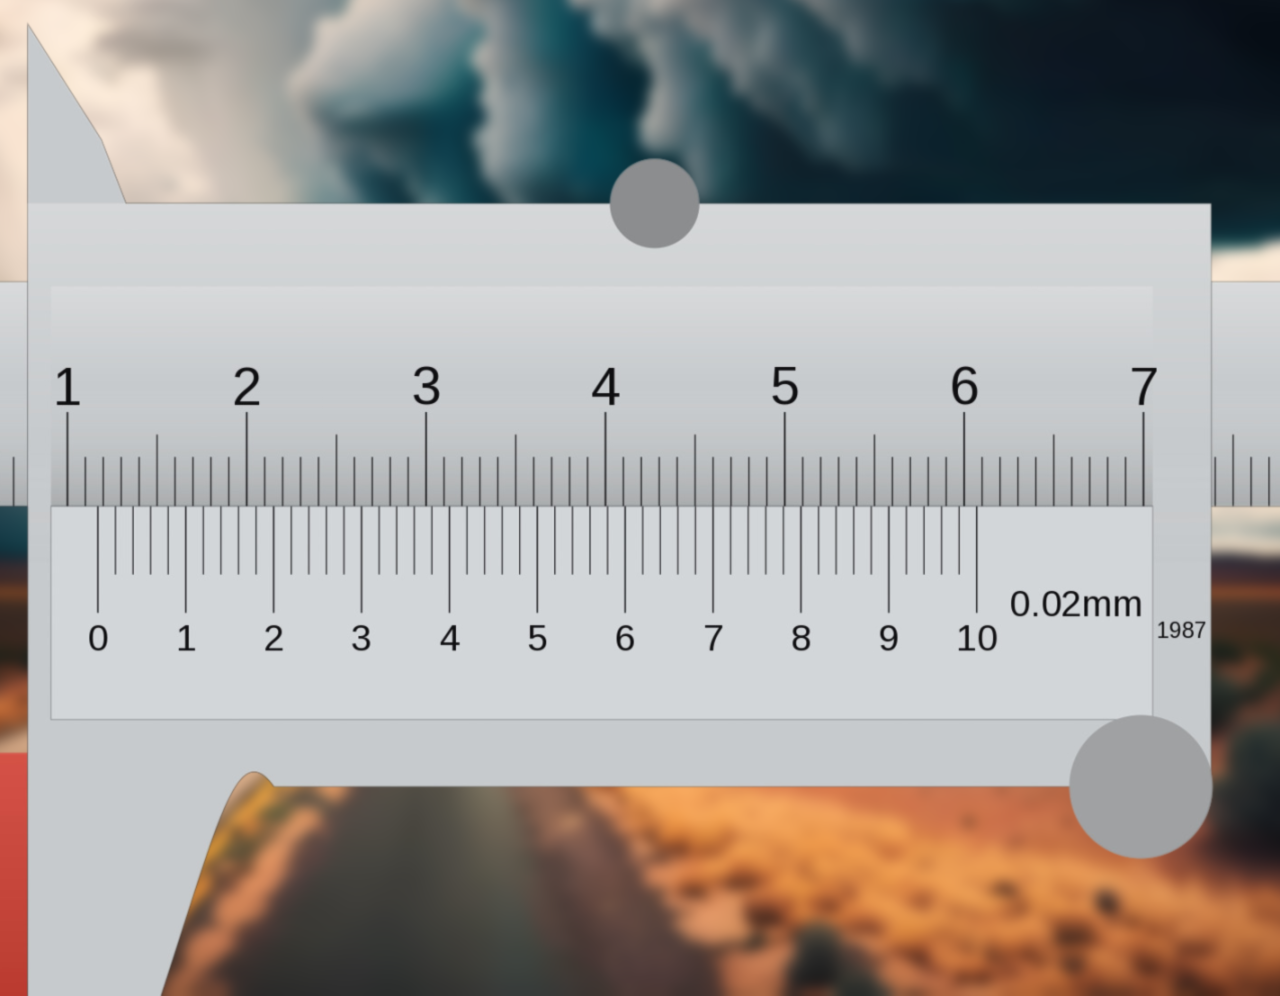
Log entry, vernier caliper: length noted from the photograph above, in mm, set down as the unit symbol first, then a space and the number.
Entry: mm 11.7
